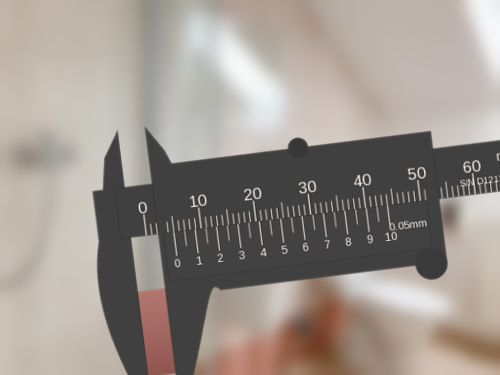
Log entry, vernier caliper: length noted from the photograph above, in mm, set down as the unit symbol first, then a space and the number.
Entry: mm 5.0
